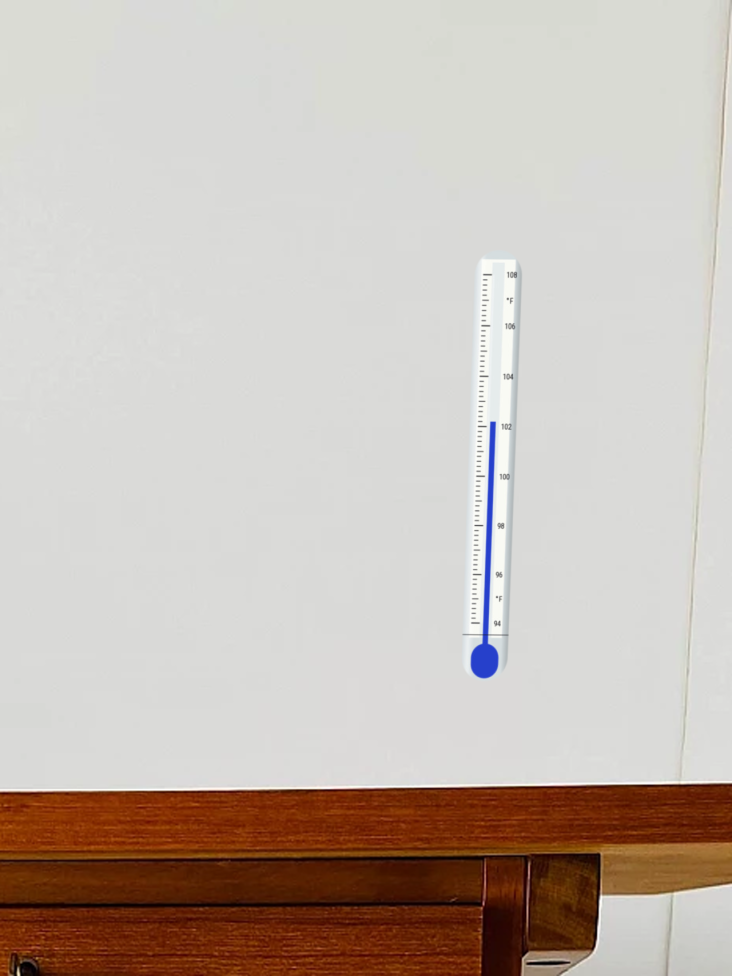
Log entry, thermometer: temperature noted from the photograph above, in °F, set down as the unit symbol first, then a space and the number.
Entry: °F 102.2
